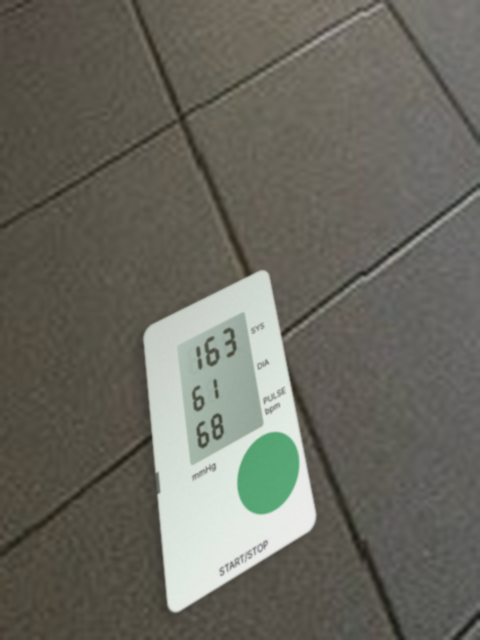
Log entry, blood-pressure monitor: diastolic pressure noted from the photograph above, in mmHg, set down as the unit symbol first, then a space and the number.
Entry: mmHg 61
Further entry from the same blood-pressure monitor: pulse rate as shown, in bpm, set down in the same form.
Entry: bpm 68
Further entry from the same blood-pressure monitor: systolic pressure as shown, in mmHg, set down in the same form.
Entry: mmHg 163
